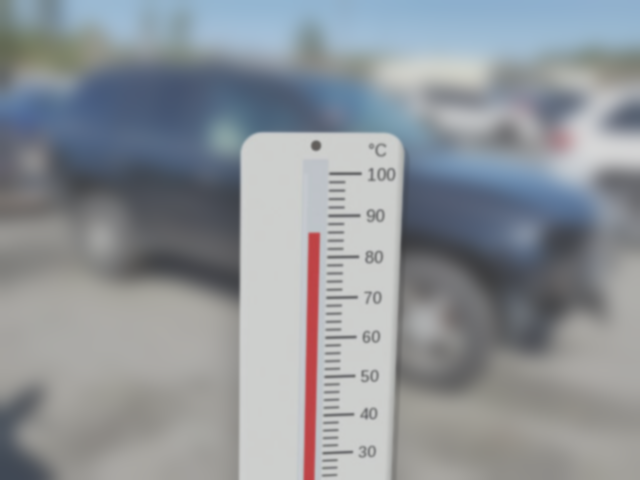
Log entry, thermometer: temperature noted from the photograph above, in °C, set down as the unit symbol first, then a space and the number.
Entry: °C 86
